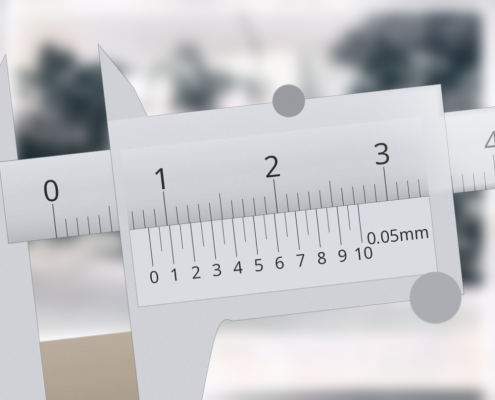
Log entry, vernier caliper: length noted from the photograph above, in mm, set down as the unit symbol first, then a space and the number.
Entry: mm 8.3
